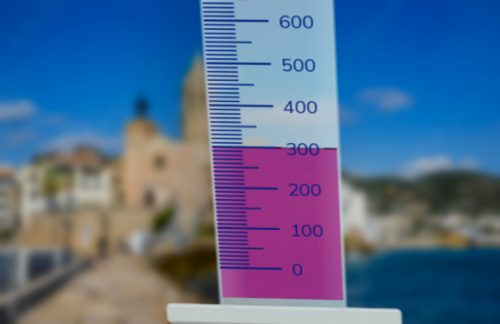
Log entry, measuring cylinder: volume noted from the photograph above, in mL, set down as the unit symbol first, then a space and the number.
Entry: mL 300
